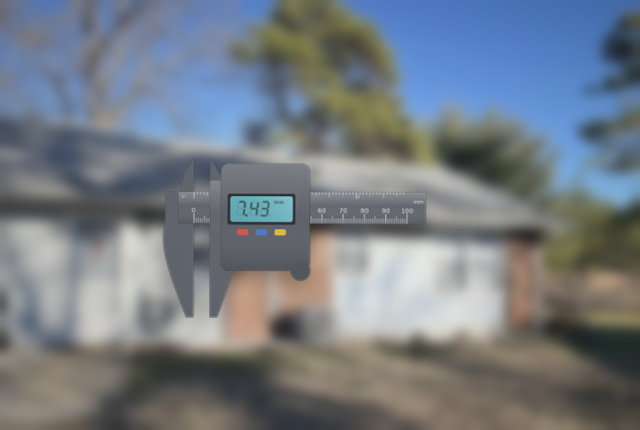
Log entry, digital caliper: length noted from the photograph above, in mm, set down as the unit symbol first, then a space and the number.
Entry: mm 7.43
